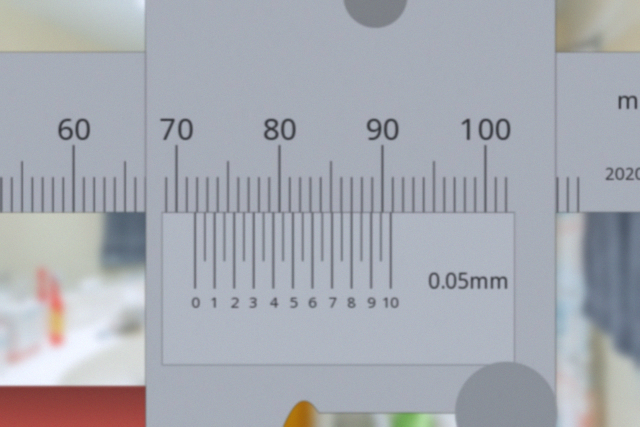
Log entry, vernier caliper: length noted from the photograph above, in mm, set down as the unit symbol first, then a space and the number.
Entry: mm 71.8
